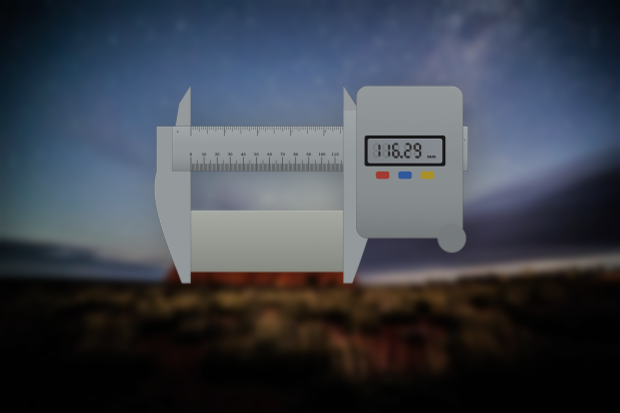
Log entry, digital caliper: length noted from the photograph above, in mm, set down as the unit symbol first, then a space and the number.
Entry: mm 116.29
